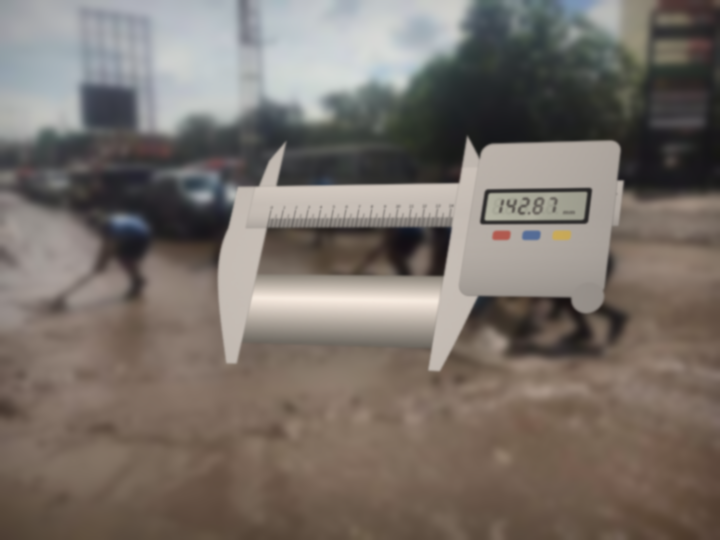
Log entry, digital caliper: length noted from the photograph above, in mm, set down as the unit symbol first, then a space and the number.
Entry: mm 142.87
